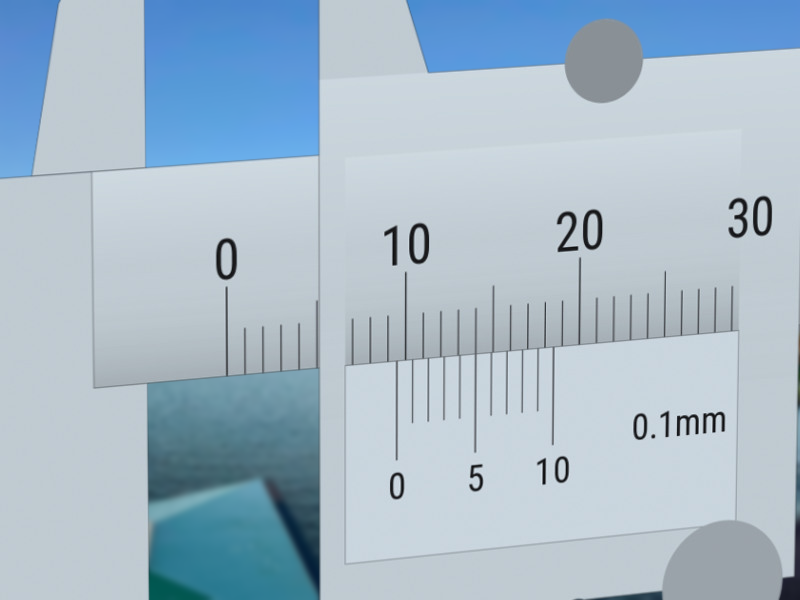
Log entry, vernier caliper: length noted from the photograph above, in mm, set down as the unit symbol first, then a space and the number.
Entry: mm 9.5
